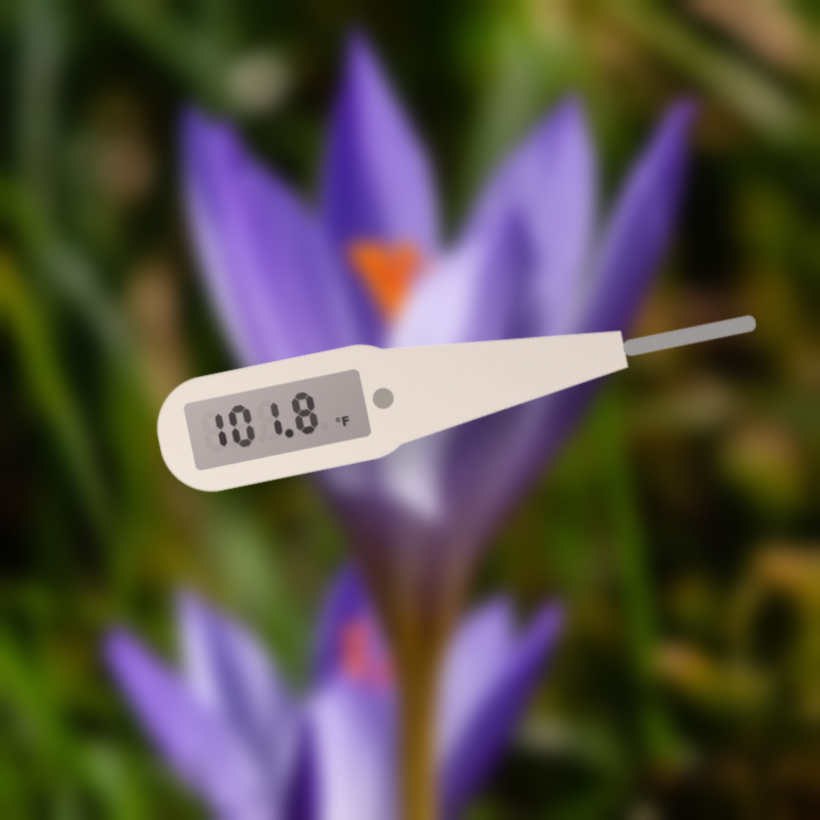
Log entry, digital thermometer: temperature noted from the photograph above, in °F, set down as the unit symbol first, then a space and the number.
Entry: °F 101.8
